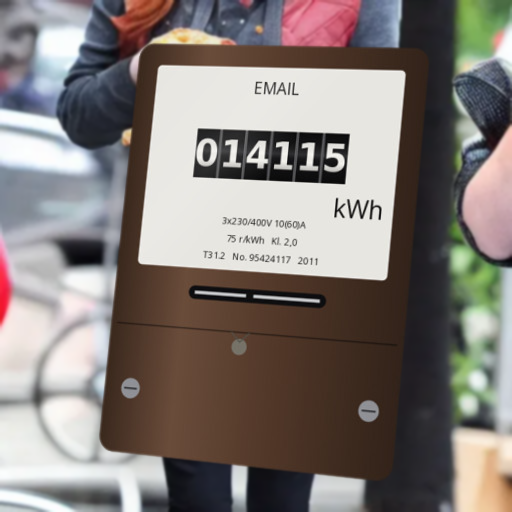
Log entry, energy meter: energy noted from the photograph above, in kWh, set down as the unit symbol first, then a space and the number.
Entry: kWh 14115
